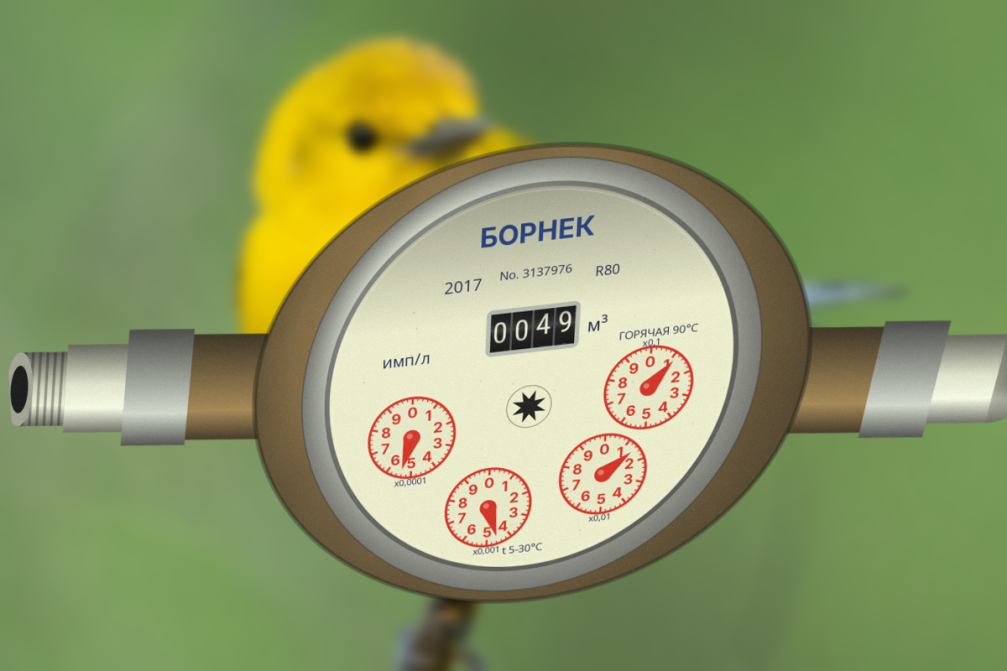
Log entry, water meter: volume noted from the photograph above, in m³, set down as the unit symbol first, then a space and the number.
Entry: m³ 49.1145
